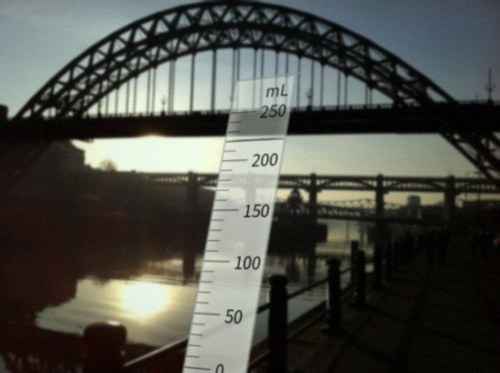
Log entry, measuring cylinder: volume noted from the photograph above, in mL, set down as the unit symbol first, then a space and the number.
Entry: mL 220
